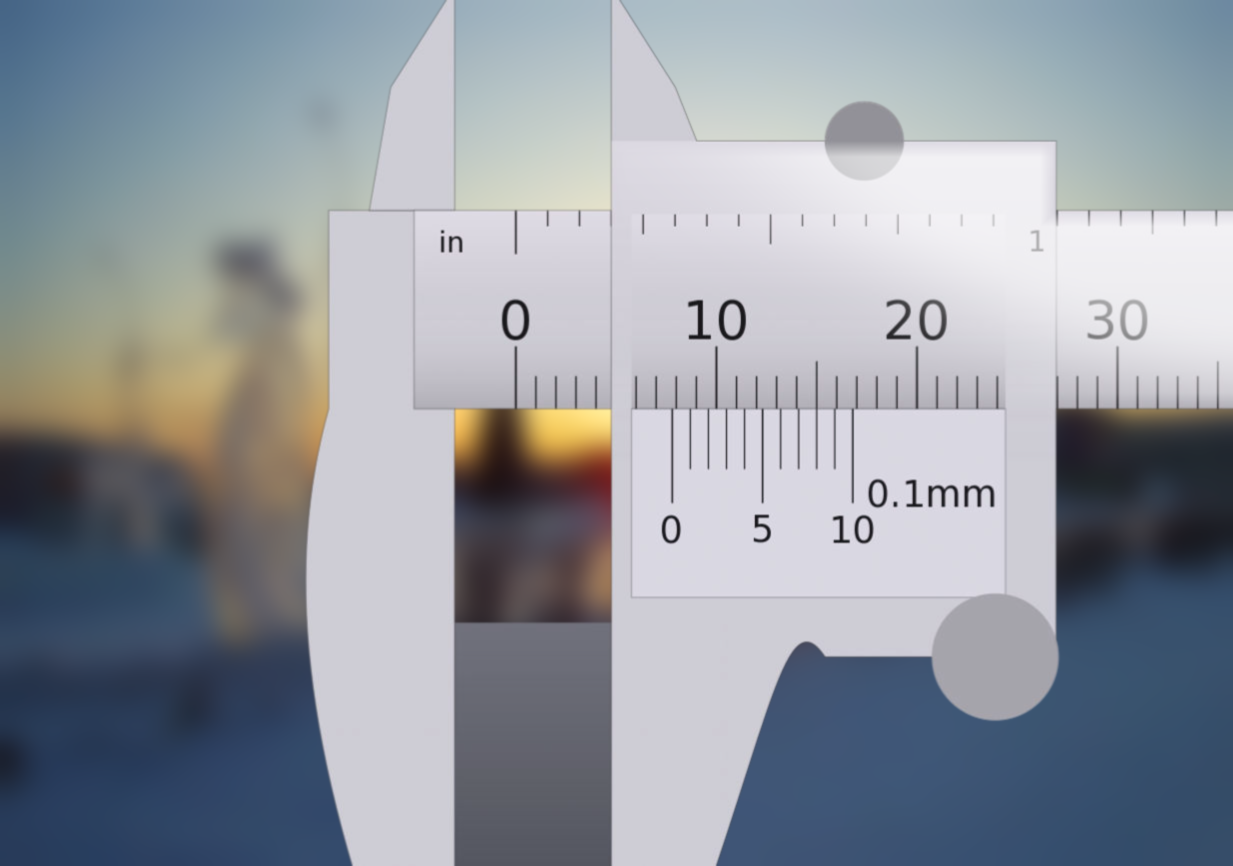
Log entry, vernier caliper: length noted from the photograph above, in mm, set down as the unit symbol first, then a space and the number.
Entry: mm 7.8
